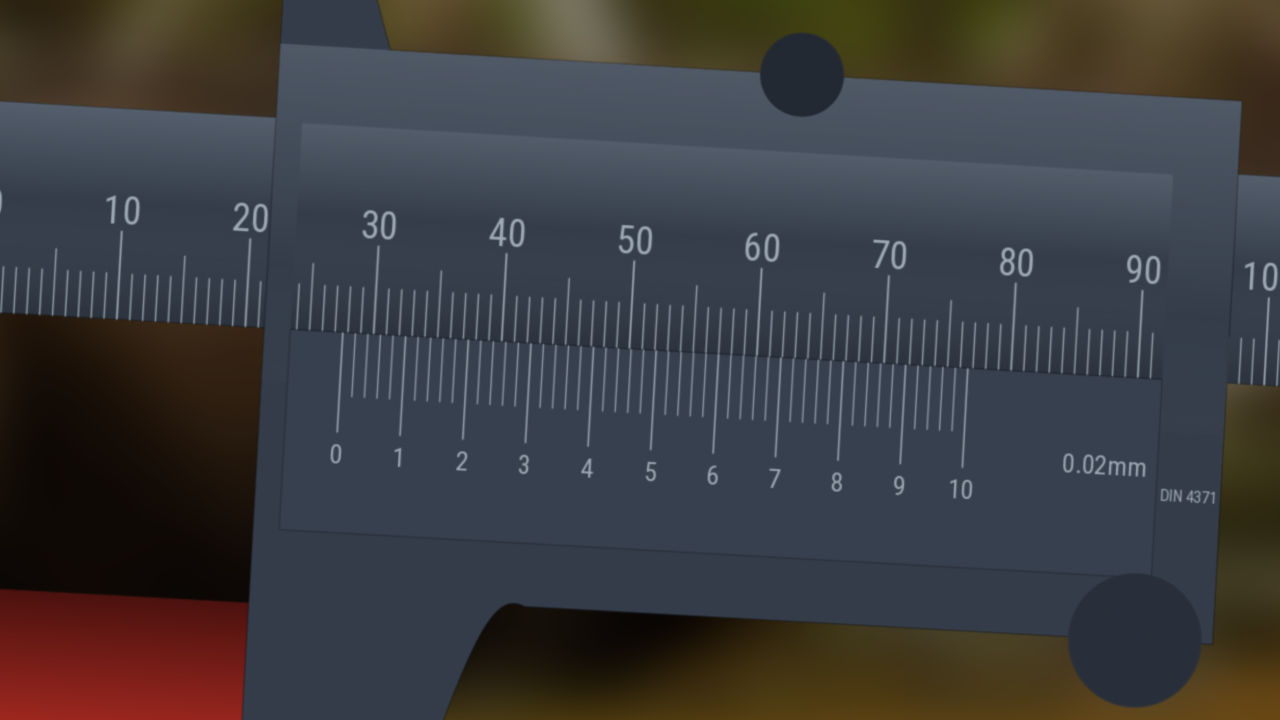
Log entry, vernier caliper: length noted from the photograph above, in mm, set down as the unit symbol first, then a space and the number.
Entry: mm 27.6
